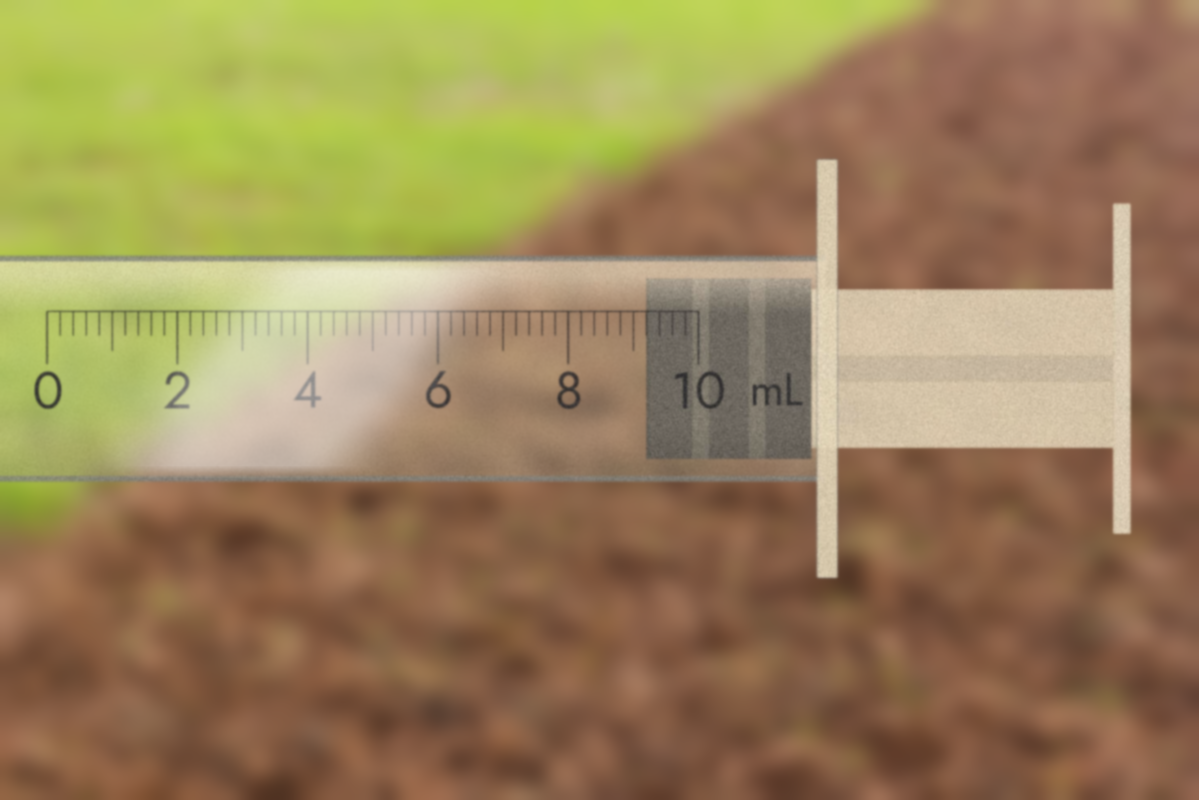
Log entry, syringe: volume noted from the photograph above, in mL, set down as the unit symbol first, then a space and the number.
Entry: mL 9.2
